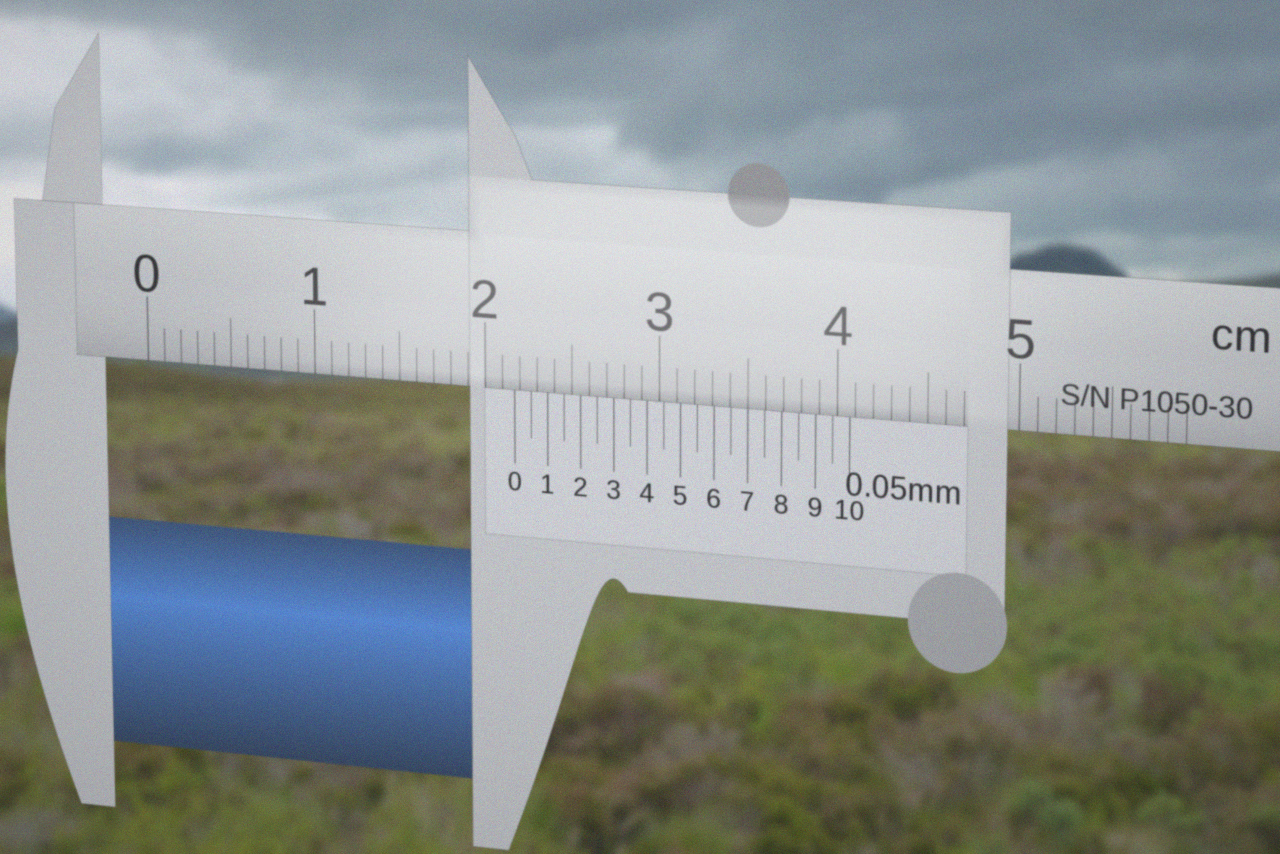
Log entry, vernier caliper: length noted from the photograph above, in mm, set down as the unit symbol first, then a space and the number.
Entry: mm 21.7
